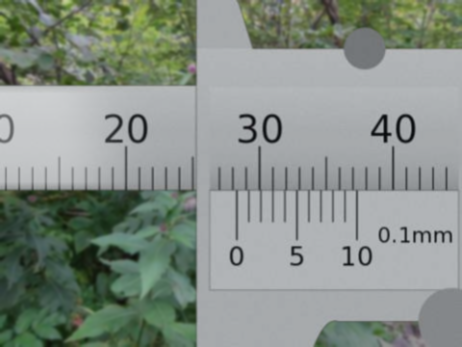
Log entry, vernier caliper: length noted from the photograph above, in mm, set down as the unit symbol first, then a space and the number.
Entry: mm 28.3
